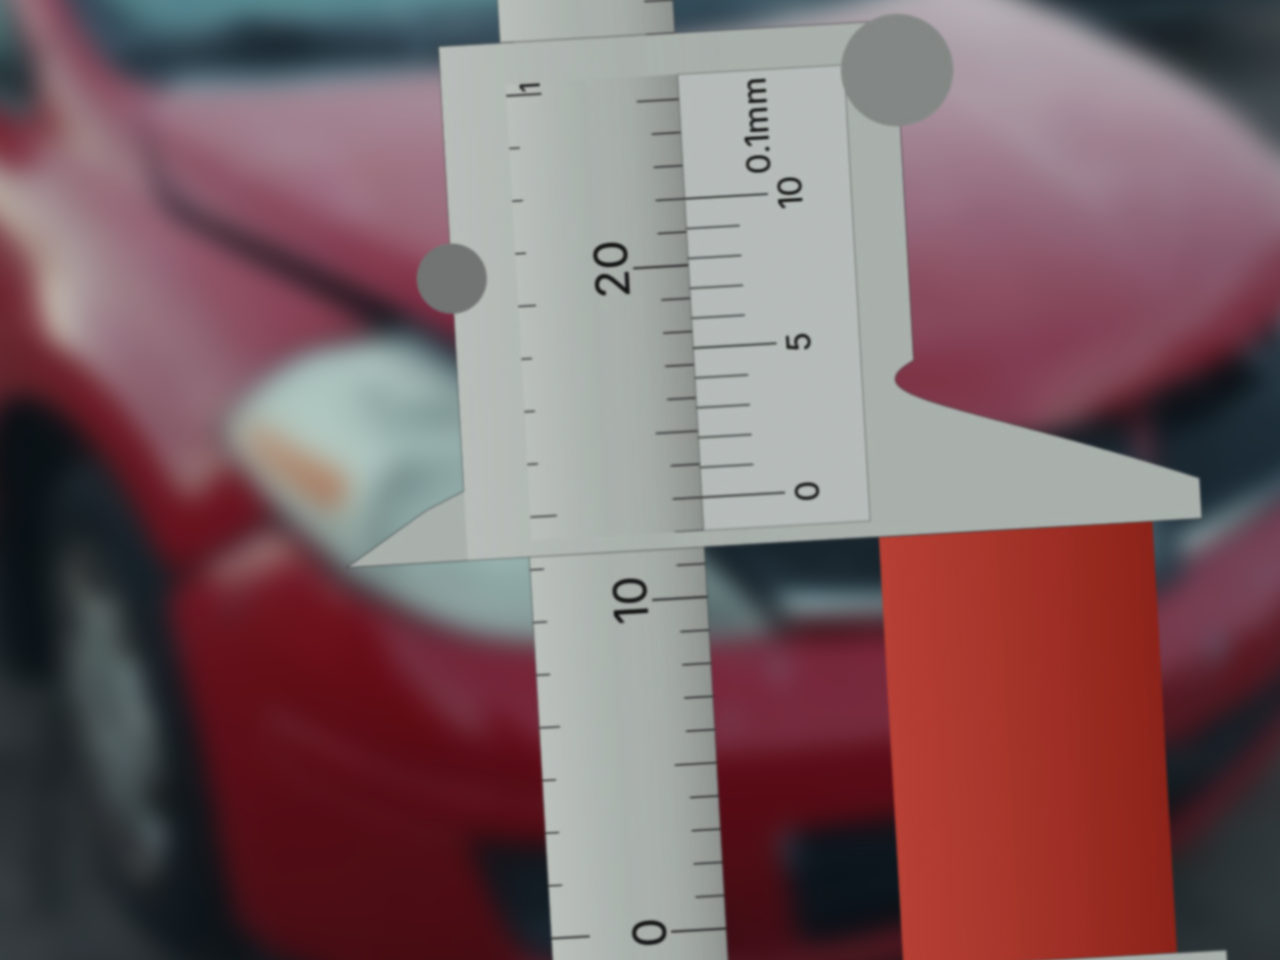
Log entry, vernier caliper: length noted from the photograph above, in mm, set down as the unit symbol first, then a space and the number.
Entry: mm 13.0
